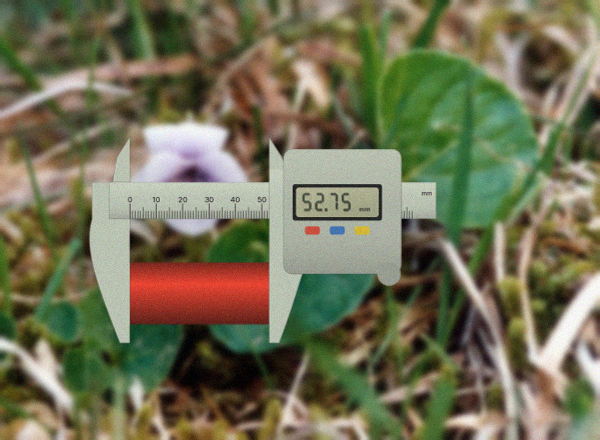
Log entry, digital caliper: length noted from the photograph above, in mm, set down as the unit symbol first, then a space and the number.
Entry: mm 52.75
